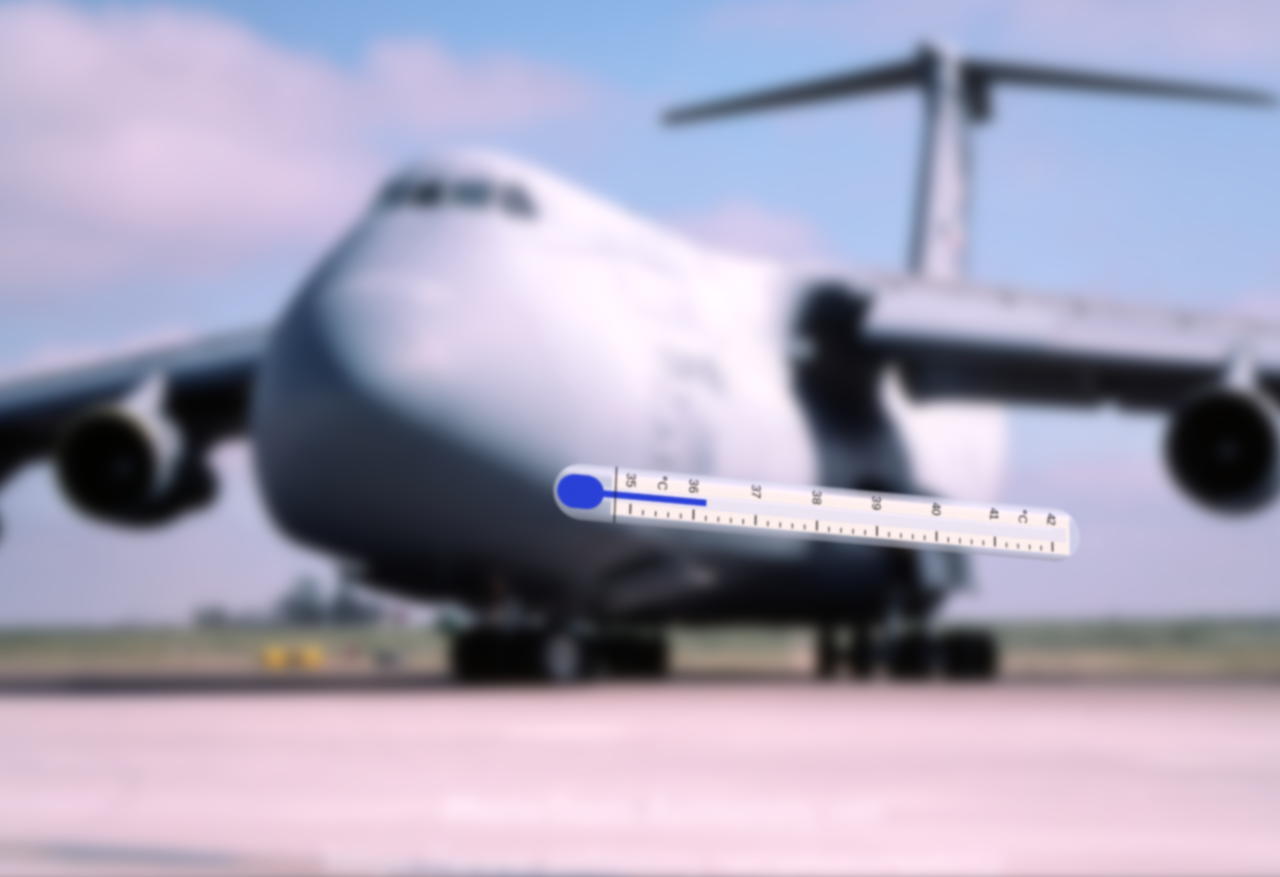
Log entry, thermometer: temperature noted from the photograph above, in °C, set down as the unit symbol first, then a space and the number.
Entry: °C 36.2
